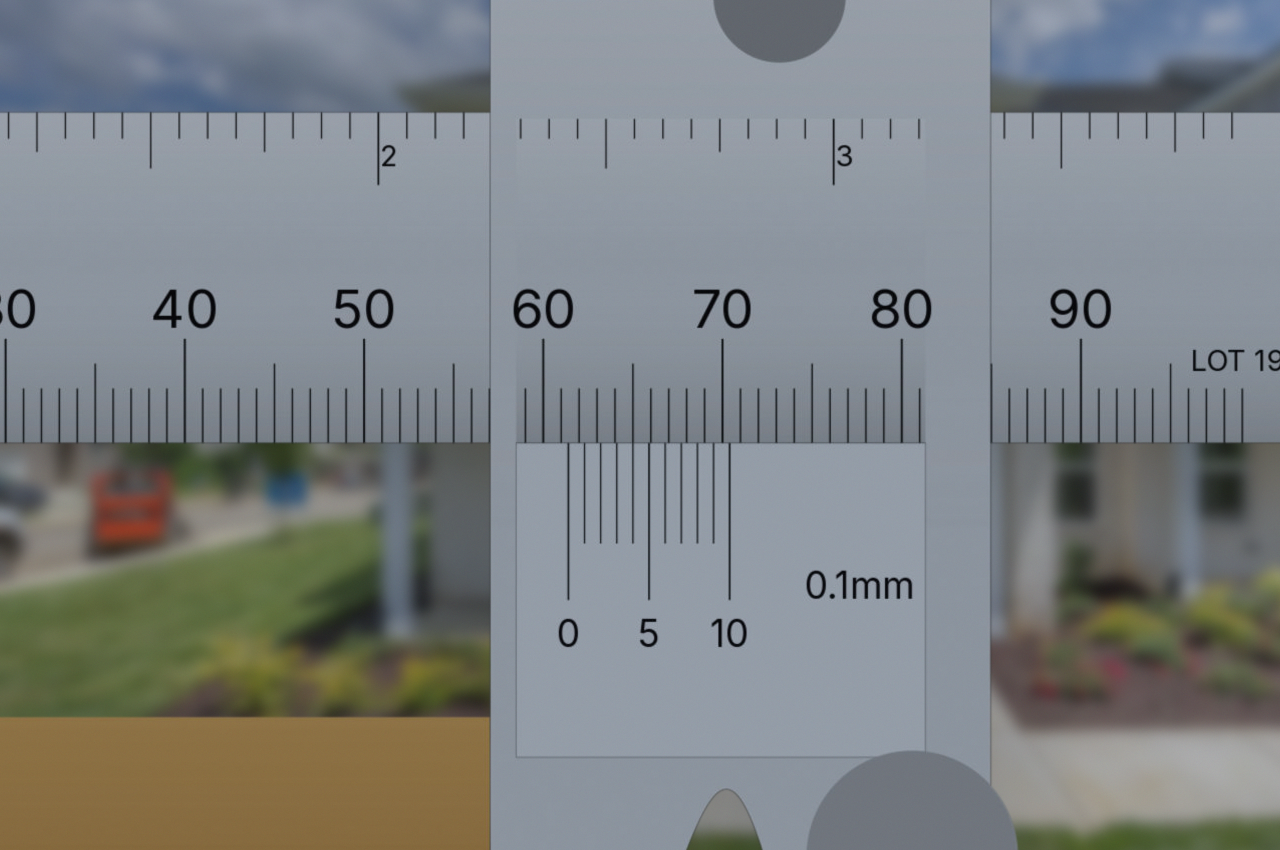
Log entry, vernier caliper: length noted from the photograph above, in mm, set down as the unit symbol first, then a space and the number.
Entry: mm 61.4
